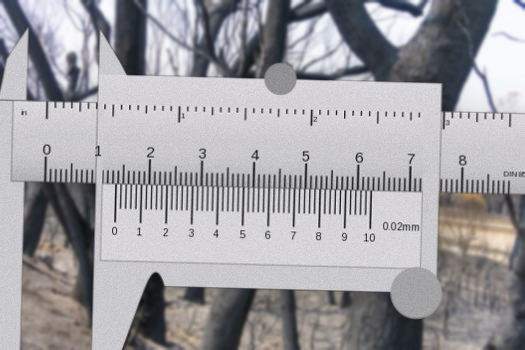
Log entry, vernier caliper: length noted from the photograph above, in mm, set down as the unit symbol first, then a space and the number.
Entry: mm 13.6
